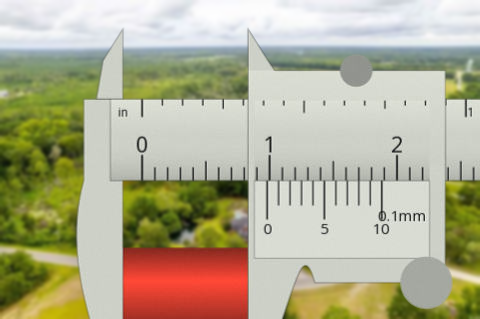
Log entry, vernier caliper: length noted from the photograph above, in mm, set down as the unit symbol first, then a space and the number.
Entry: mm 9.8
